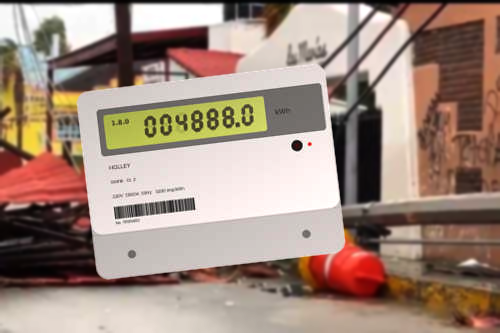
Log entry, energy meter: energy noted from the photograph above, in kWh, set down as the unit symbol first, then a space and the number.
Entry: kWh 4888.0
